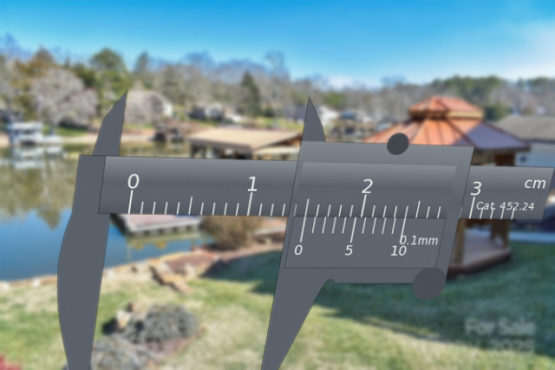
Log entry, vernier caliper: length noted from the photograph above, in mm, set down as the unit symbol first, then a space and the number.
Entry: mm 15.0
